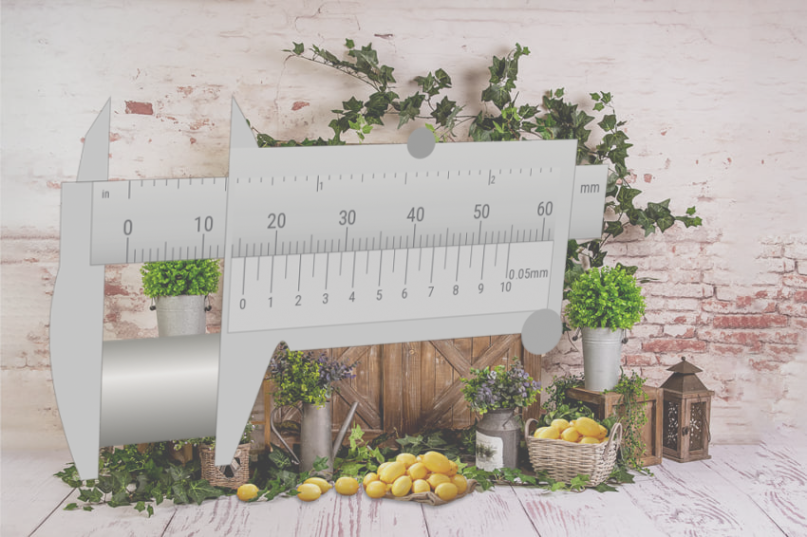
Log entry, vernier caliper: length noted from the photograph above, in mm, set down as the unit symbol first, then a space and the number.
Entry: mm 15.8
